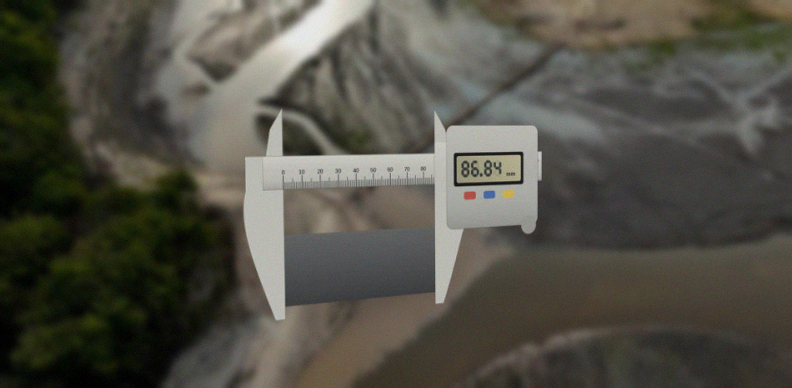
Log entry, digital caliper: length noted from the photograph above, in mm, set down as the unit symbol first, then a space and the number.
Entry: mm 86.84
